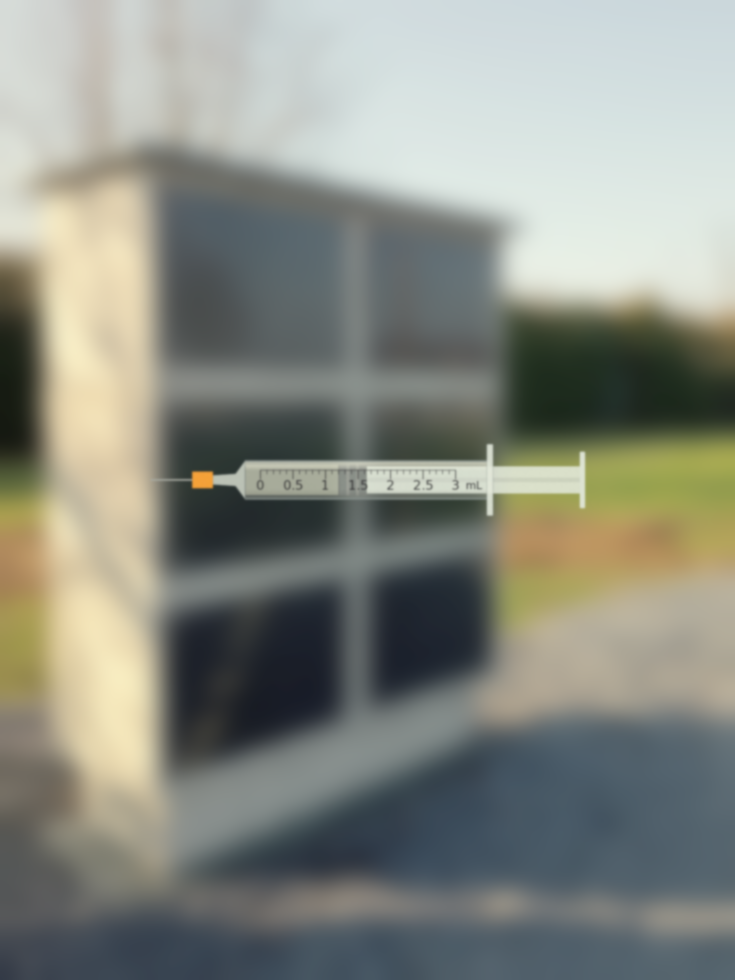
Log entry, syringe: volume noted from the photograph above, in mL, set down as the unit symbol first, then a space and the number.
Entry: mL 1.2
